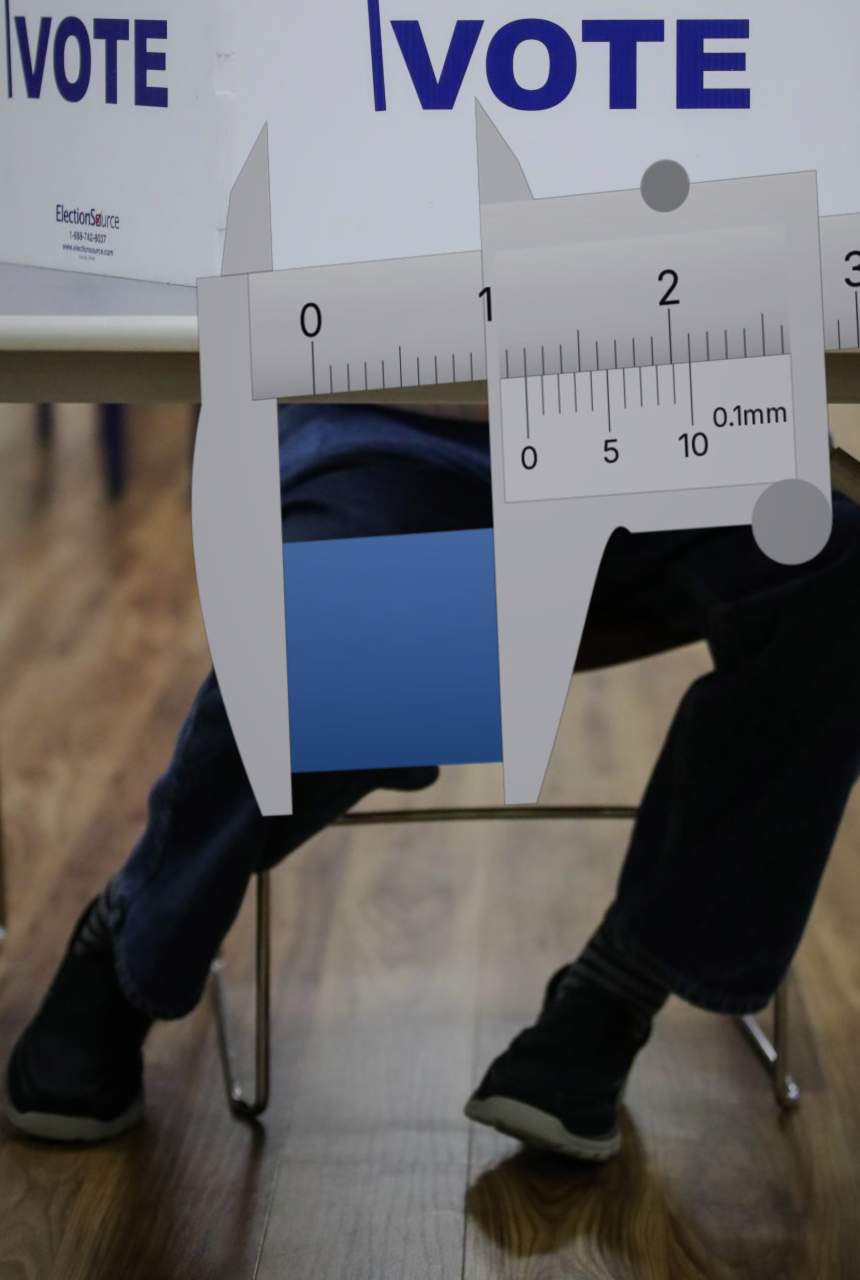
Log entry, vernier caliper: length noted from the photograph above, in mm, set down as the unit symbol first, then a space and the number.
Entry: mm 12.0
